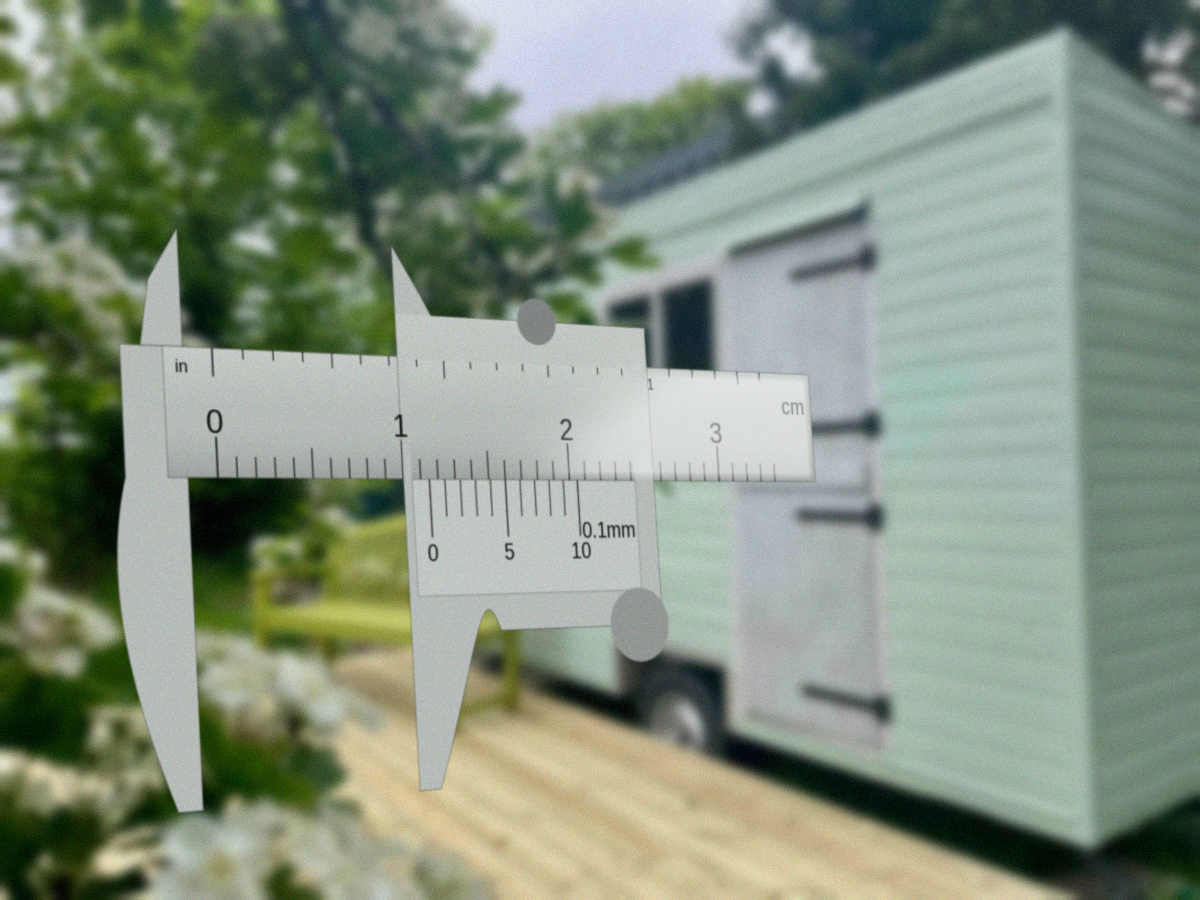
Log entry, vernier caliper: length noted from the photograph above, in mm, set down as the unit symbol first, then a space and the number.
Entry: mm 11.5
